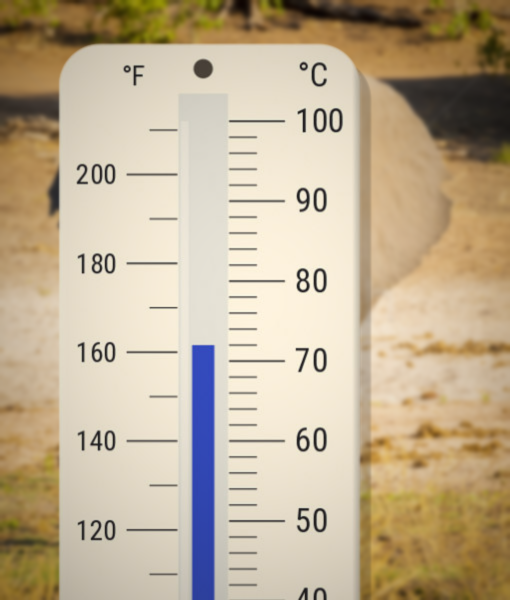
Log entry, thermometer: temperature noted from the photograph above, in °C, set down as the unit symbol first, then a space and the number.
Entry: °C 72
